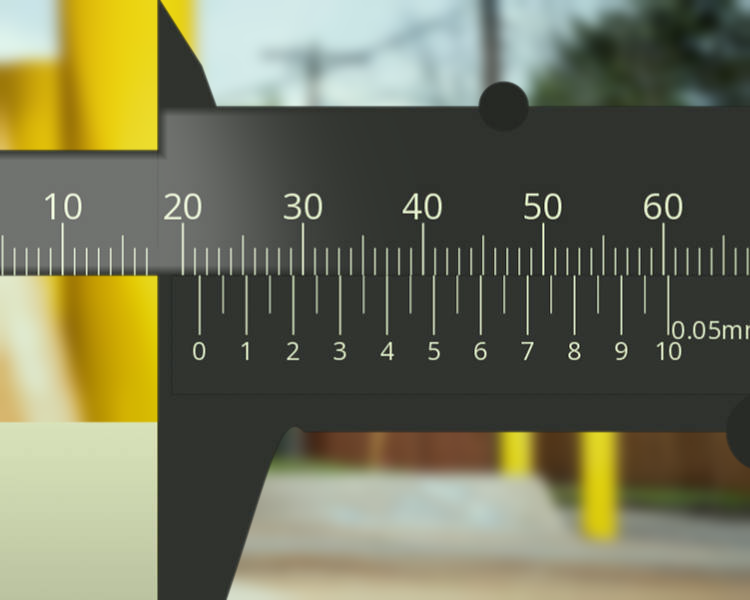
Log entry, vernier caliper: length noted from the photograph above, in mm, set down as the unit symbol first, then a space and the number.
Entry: mm 21.4
